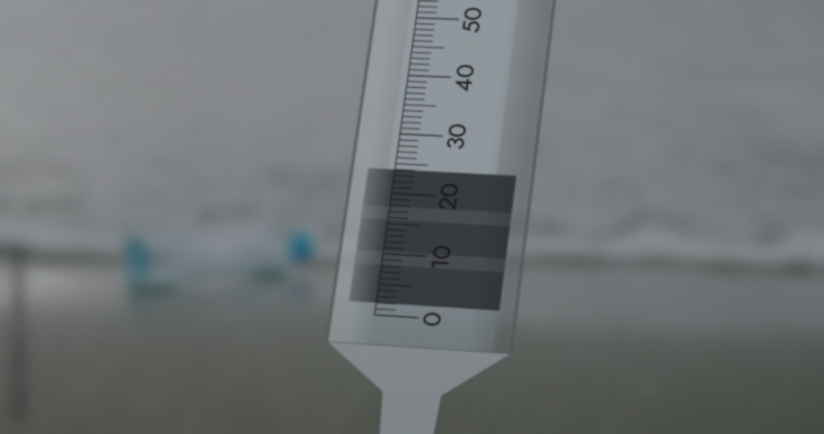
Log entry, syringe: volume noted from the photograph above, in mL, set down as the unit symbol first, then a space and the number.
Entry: mL 2
